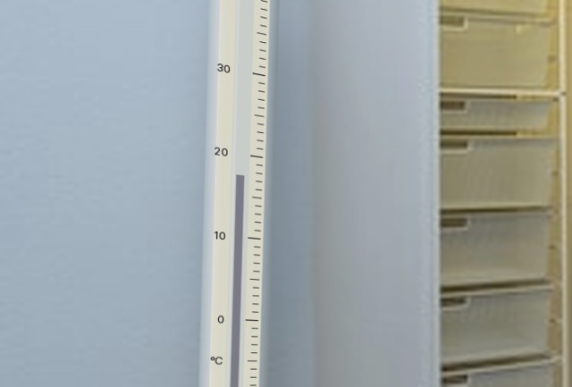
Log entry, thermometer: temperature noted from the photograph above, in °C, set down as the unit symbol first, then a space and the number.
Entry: °C 17.5
